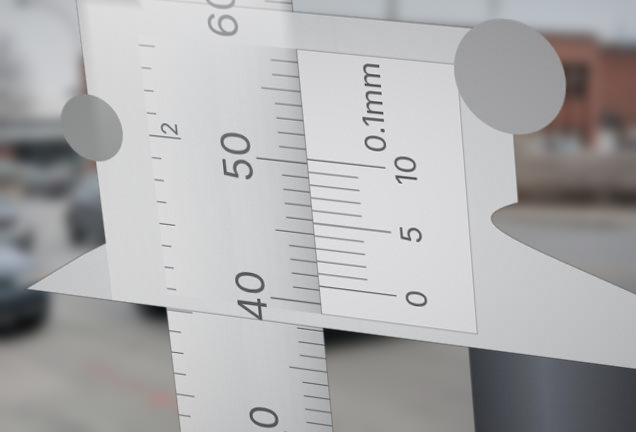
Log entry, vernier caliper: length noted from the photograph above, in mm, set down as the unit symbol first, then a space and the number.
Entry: mm 41.3
